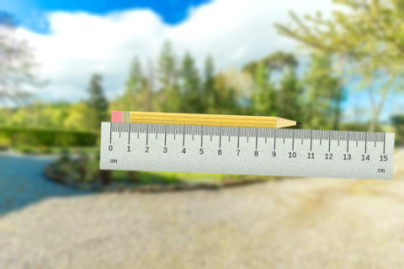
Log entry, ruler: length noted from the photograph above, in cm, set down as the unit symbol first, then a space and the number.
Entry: cm 10.5
